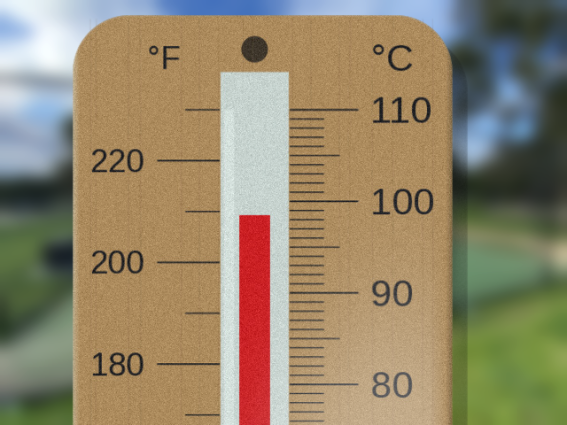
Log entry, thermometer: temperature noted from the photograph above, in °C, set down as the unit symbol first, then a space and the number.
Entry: °C 98.5
